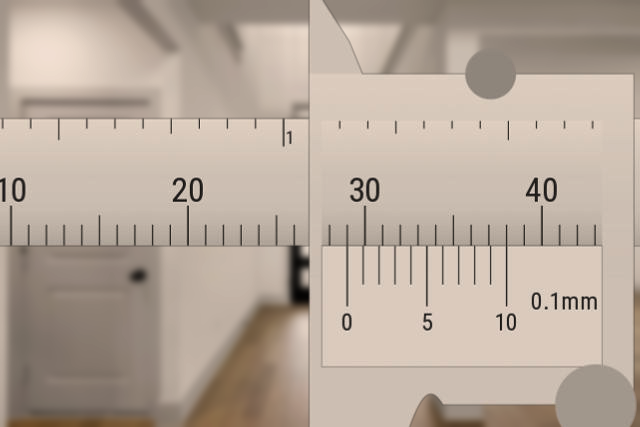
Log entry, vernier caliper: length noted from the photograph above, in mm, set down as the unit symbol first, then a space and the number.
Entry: mm 29.0
